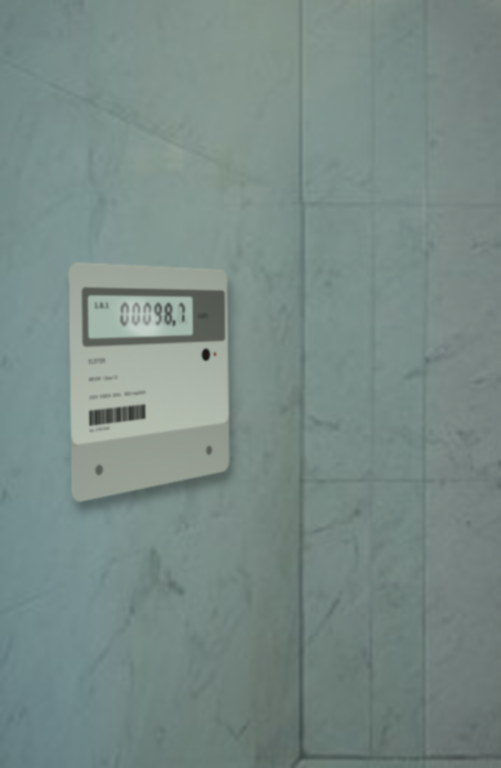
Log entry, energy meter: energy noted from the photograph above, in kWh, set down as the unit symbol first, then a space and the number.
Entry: kWh 98.7
